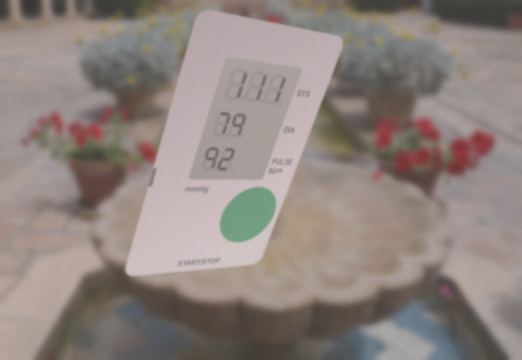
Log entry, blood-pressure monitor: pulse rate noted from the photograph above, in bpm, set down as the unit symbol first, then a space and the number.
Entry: bpm 92
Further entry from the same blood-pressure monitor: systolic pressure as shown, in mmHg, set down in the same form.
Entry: mmHg 111
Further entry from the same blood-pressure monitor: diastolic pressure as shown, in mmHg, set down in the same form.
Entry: mmHg 79
